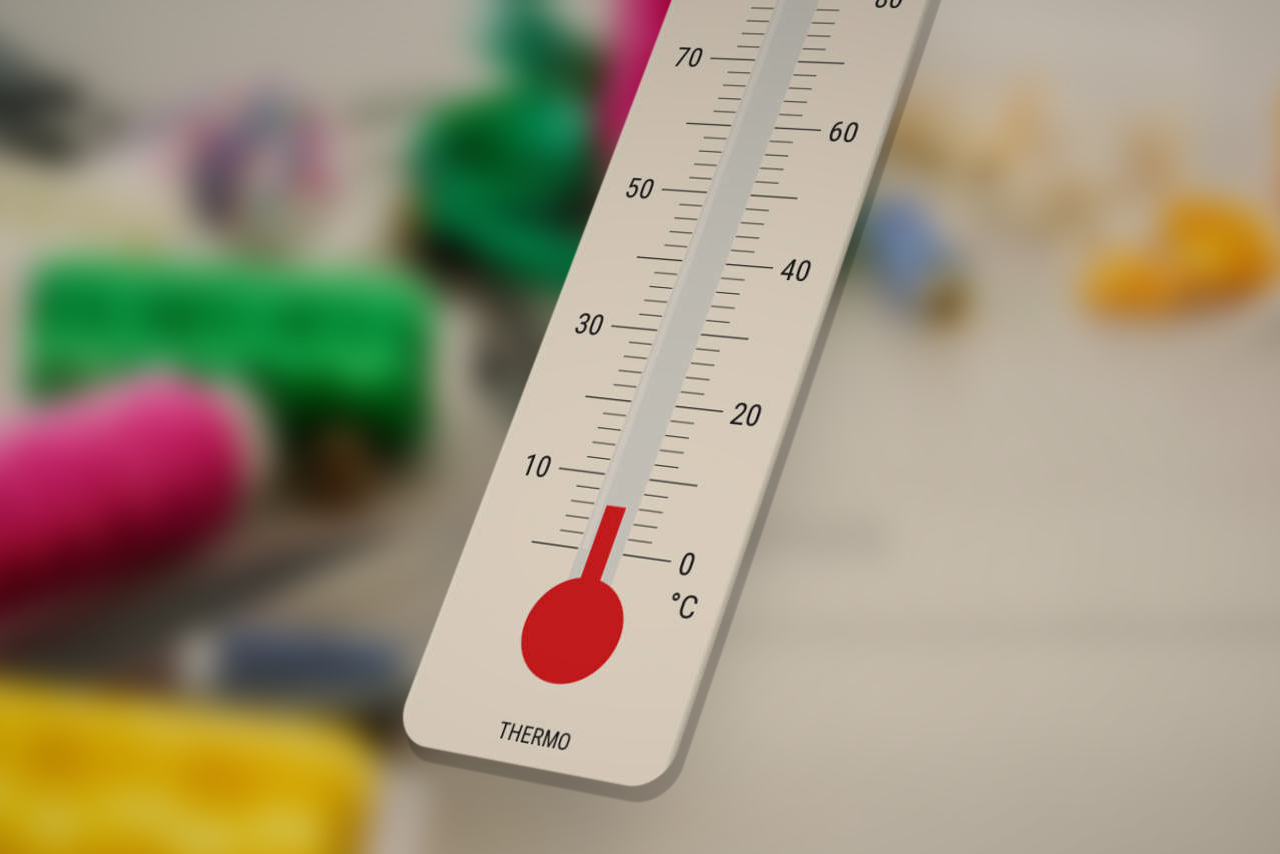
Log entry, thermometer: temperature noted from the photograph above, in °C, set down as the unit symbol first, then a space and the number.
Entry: °C 6
